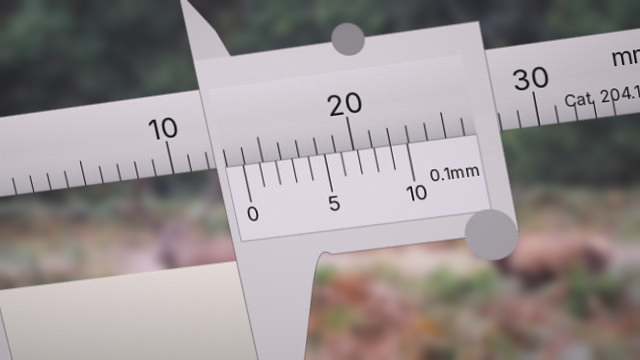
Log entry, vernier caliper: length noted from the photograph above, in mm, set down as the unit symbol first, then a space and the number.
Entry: mm 13.9
